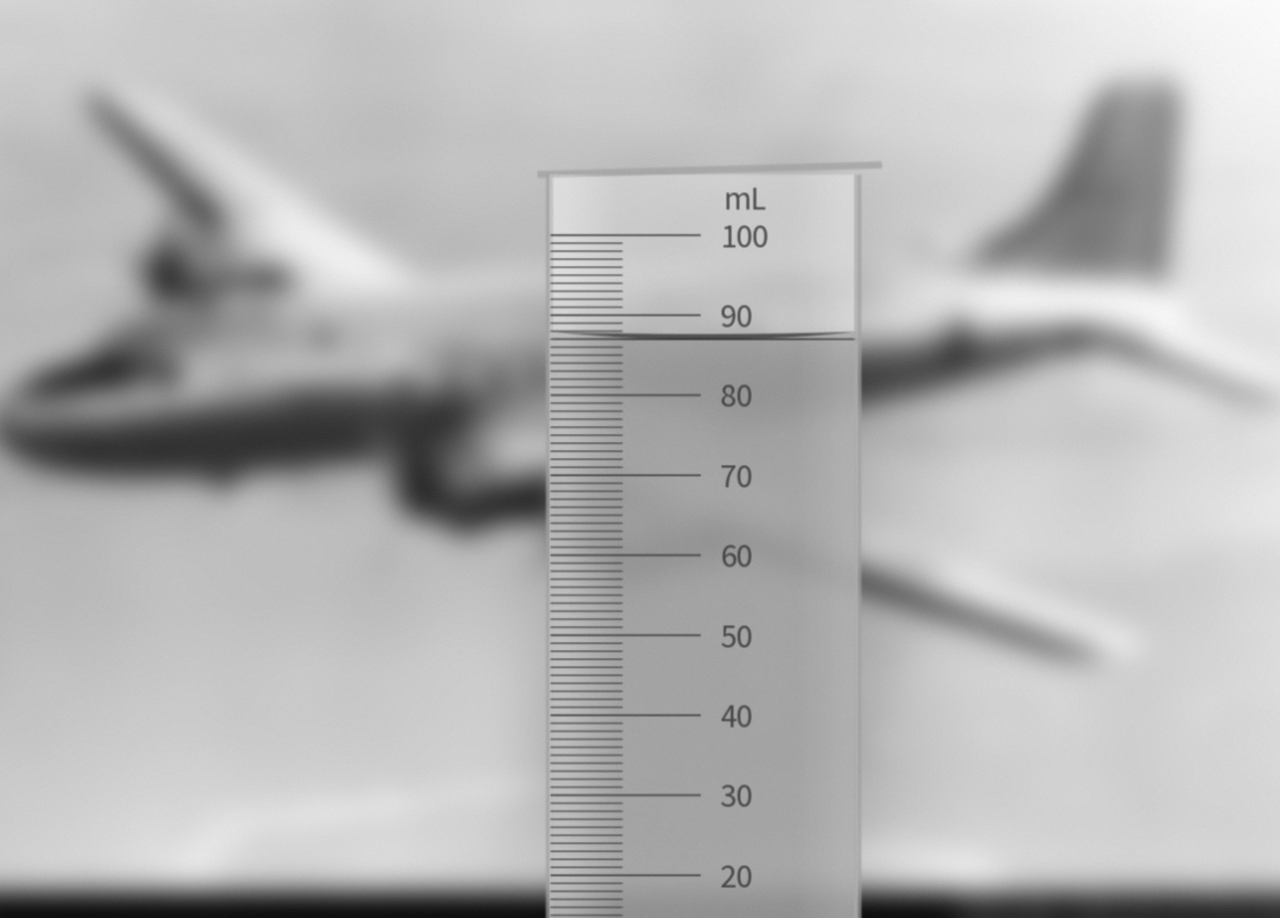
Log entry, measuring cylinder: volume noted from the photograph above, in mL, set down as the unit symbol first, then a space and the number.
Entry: mL 87
